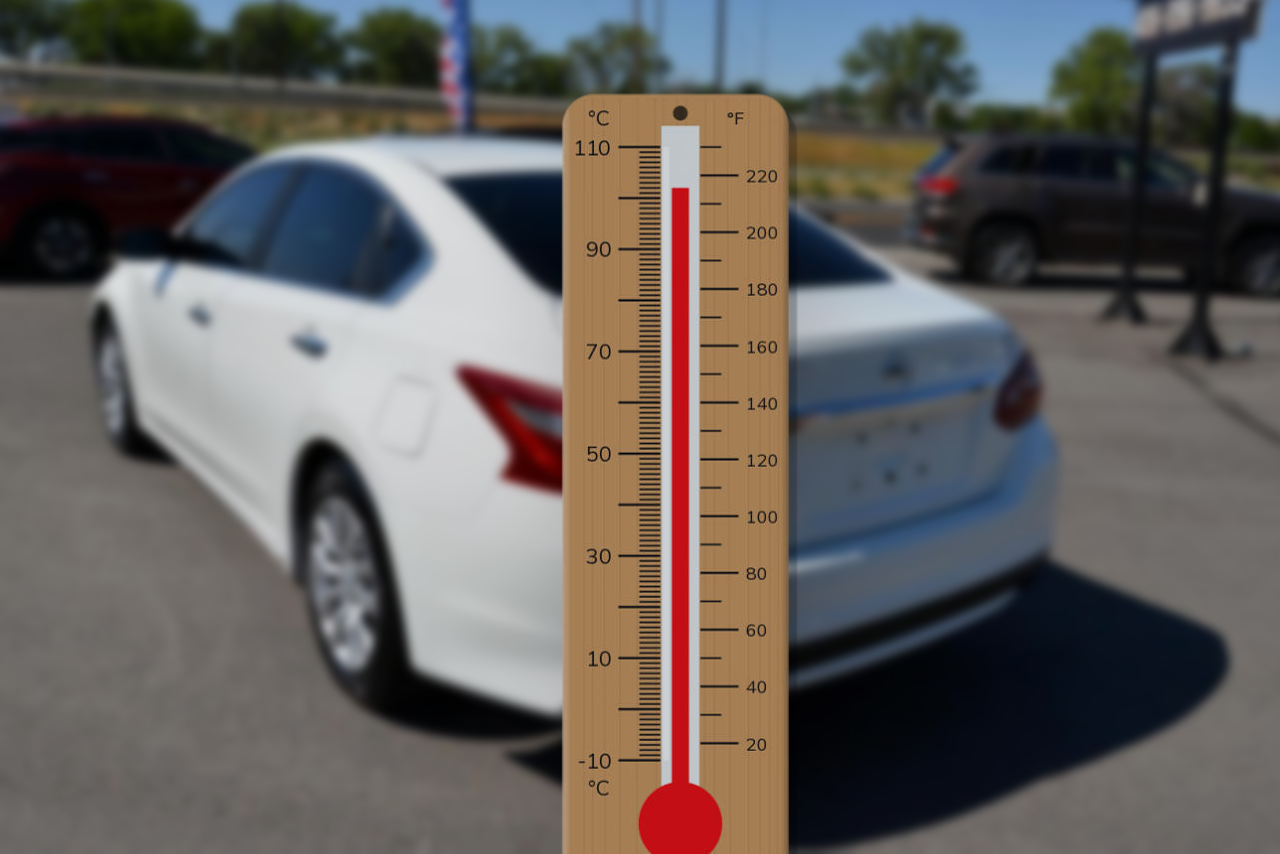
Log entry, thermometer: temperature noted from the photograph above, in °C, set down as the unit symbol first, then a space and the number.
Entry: °C 102
